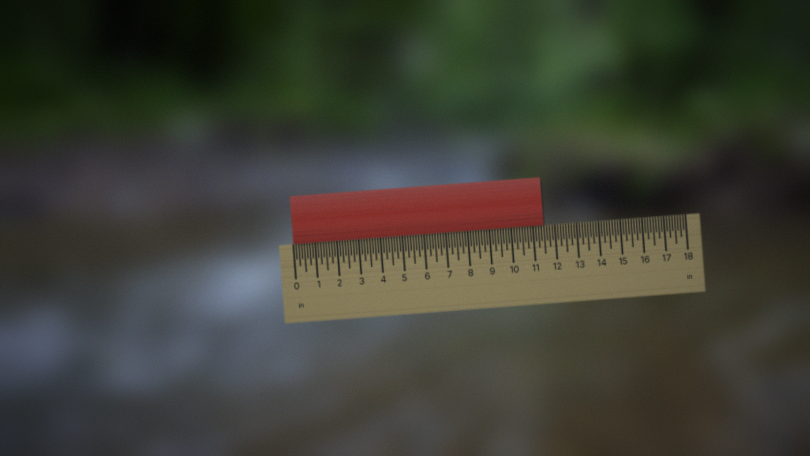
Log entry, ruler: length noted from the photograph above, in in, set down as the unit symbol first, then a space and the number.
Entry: in 11.5
